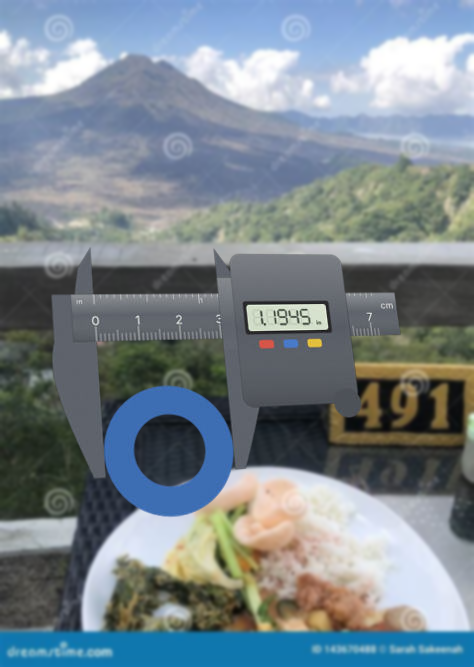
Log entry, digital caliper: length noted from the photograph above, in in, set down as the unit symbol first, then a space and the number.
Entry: in 1.1945
